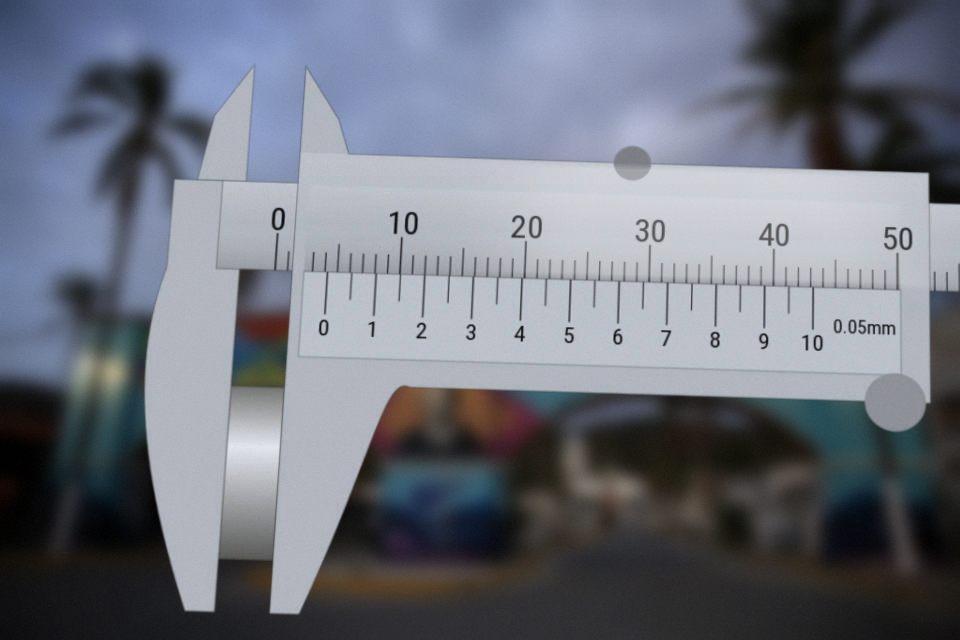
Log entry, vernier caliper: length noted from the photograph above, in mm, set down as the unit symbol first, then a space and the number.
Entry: mm 4.2
